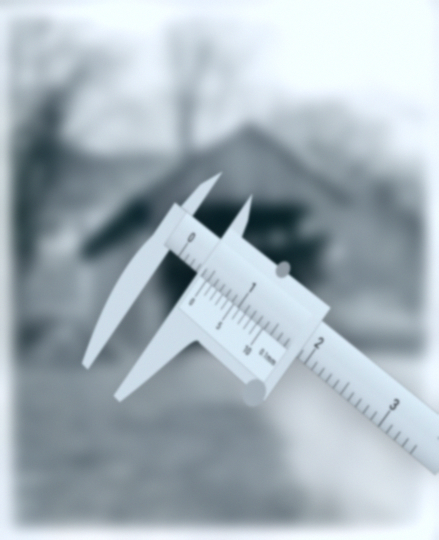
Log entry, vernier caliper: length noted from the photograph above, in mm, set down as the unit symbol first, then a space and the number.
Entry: mm 4.8
